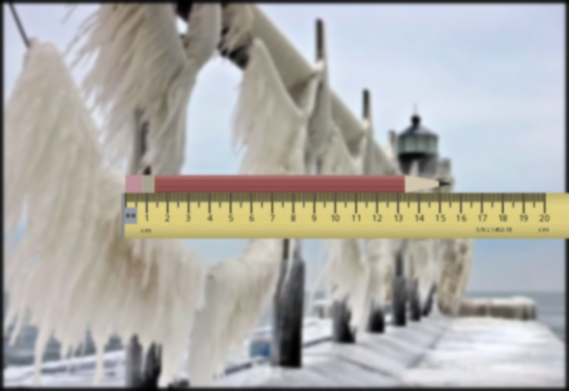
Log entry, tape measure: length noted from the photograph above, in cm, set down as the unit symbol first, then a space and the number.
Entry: cm 15.5
